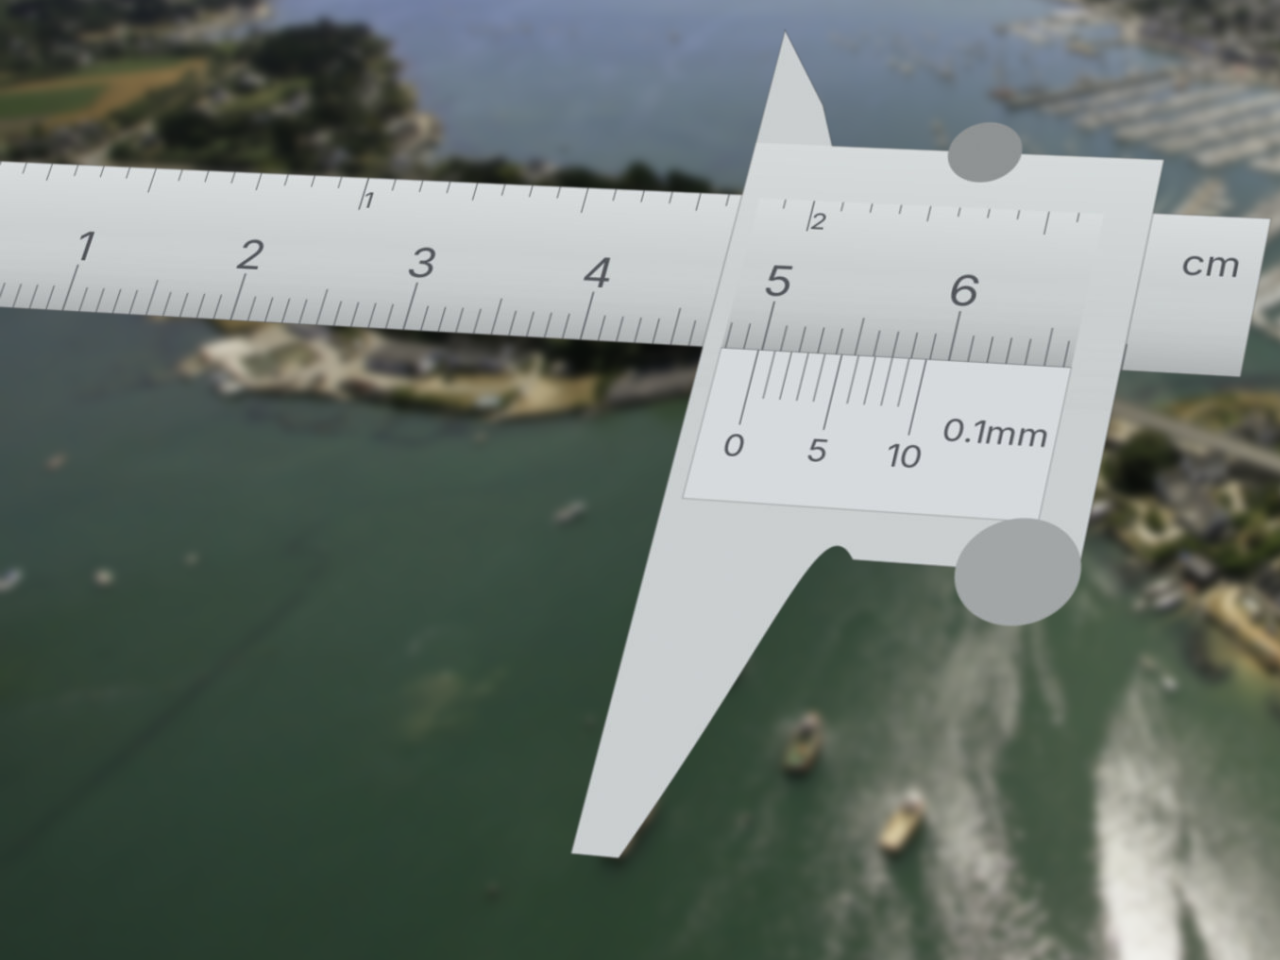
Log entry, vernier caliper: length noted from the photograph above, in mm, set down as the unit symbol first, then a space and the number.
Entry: mm 49.8
